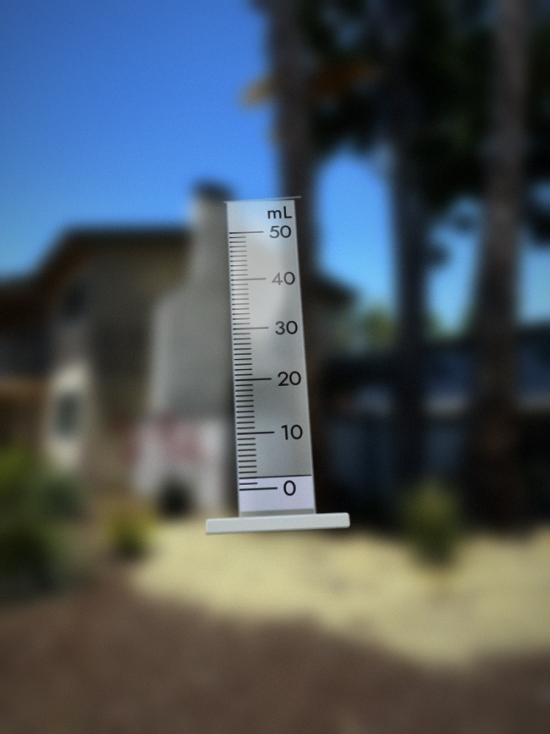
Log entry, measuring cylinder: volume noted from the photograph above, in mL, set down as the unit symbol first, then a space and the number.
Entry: mL 2
